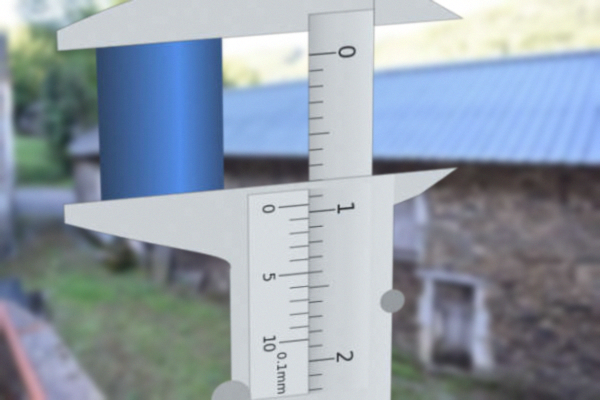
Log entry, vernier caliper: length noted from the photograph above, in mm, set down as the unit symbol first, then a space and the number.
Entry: mm 9.5
